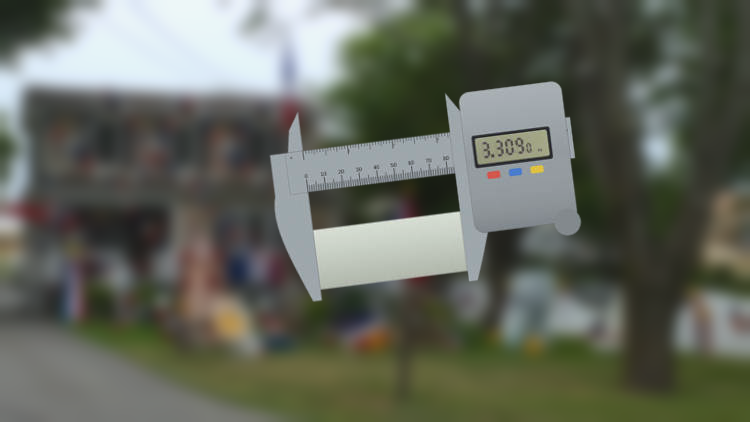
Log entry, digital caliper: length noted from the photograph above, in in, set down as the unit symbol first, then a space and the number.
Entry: in 3.3090
